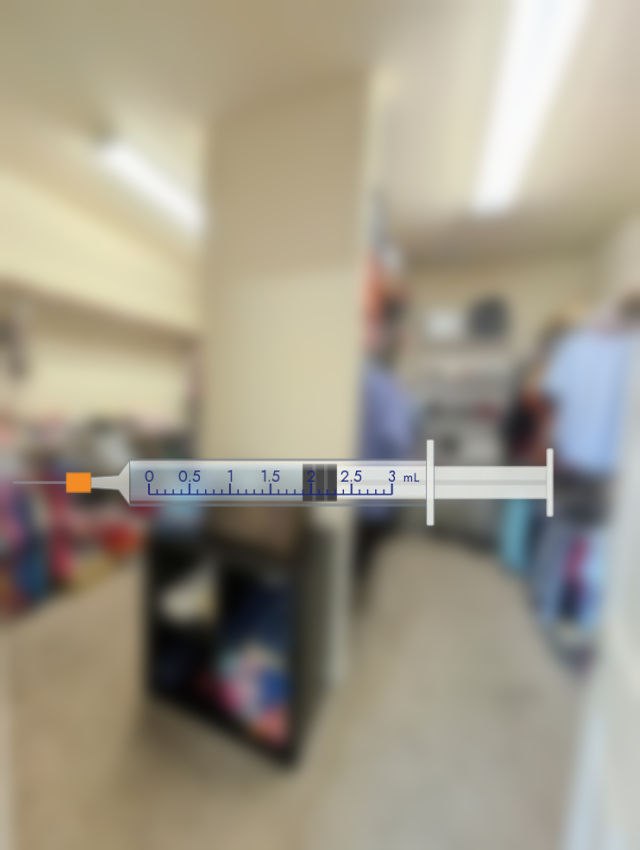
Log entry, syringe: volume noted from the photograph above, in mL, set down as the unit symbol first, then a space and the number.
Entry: mL 1.9
